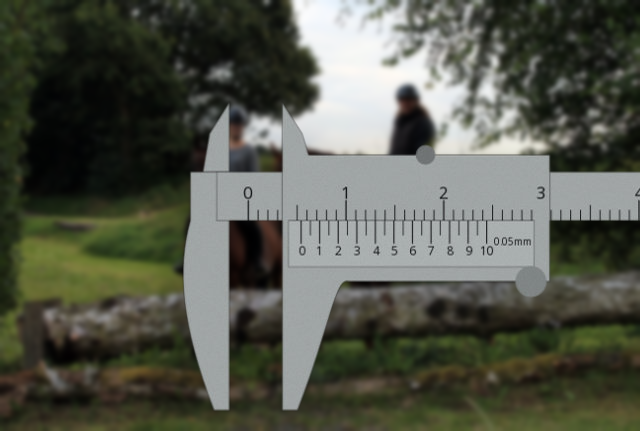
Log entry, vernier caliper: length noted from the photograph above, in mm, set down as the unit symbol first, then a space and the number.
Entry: mm 5.4
